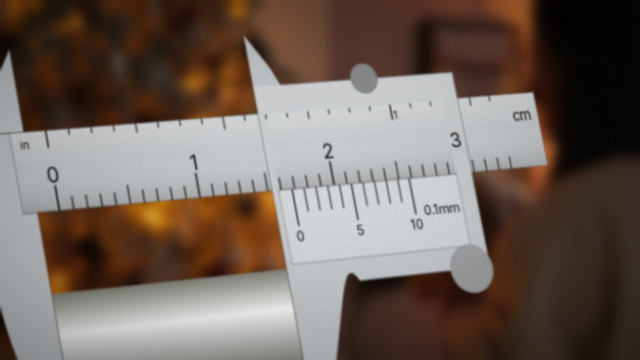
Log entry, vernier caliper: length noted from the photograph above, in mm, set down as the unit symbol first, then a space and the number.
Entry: mm 16.8
